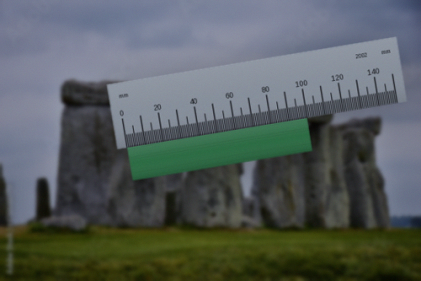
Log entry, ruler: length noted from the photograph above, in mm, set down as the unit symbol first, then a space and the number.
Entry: mm 100
